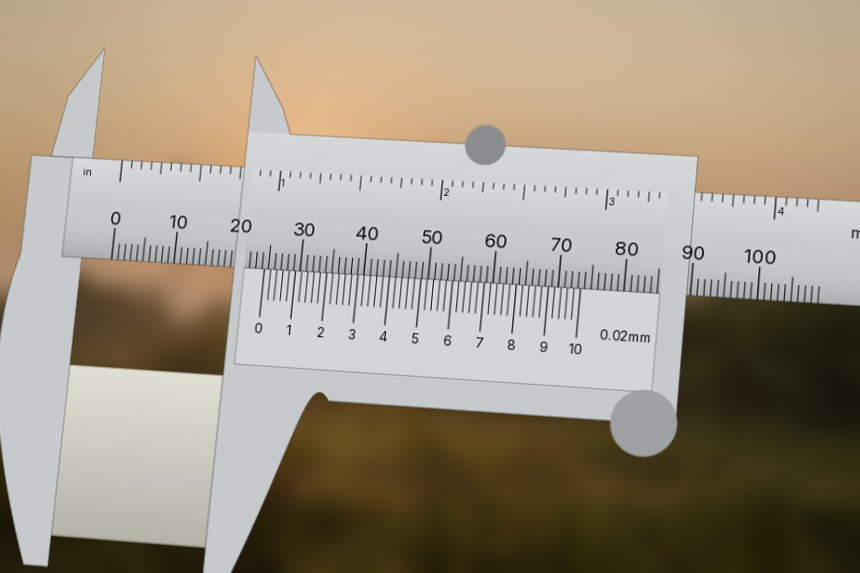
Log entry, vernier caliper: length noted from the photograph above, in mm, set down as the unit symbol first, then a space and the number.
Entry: mm 24.4
